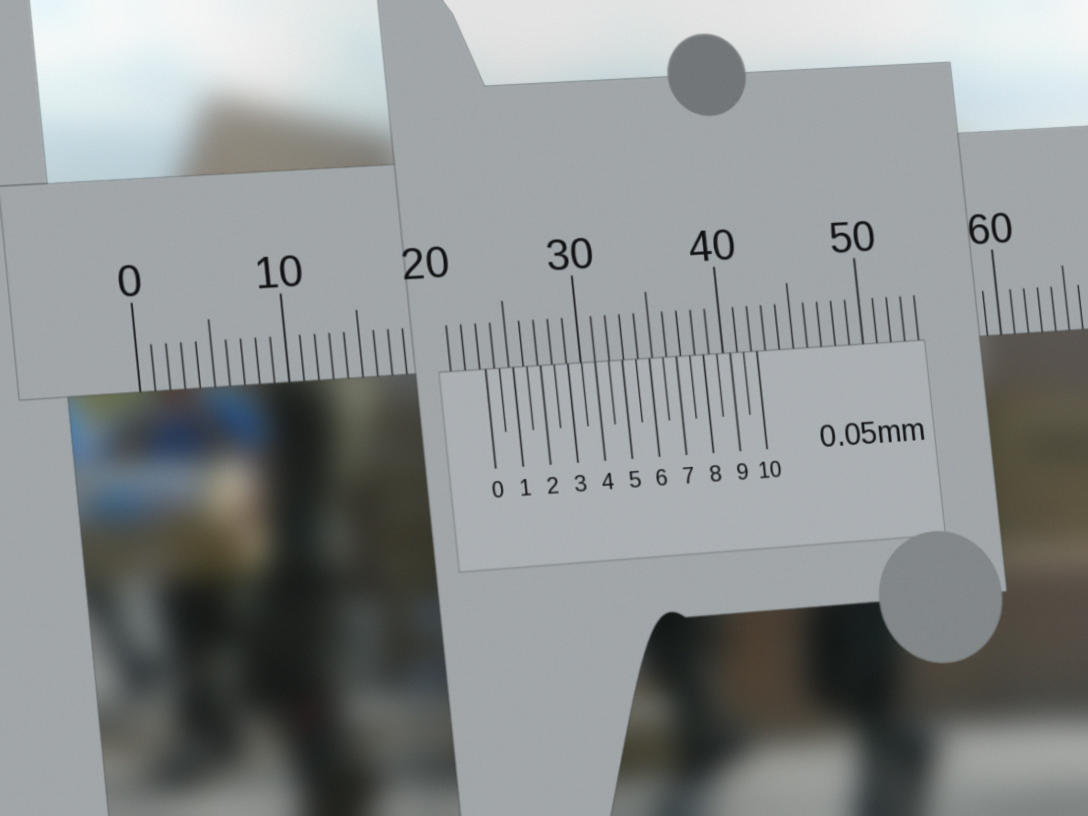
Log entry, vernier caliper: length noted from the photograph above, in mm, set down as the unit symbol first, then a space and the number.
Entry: mm 23.4
